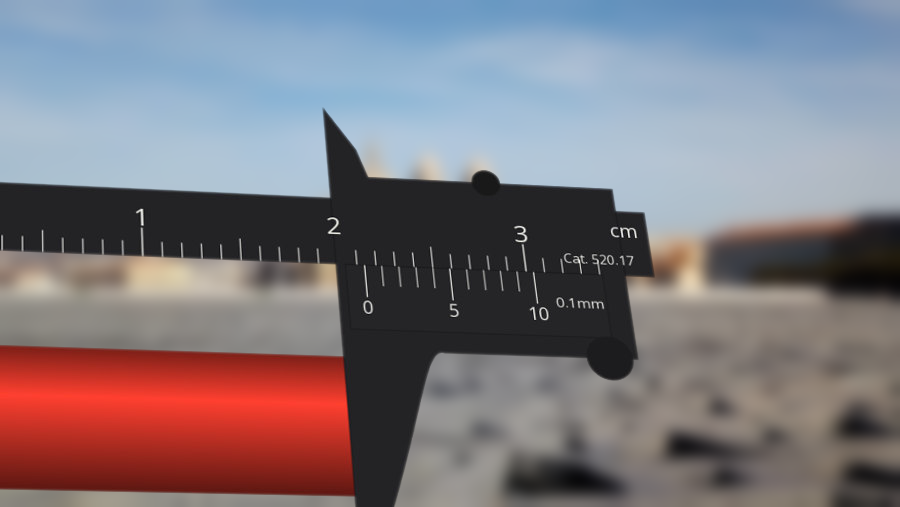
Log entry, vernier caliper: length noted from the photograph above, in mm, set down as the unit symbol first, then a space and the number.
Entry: mm 21.4
